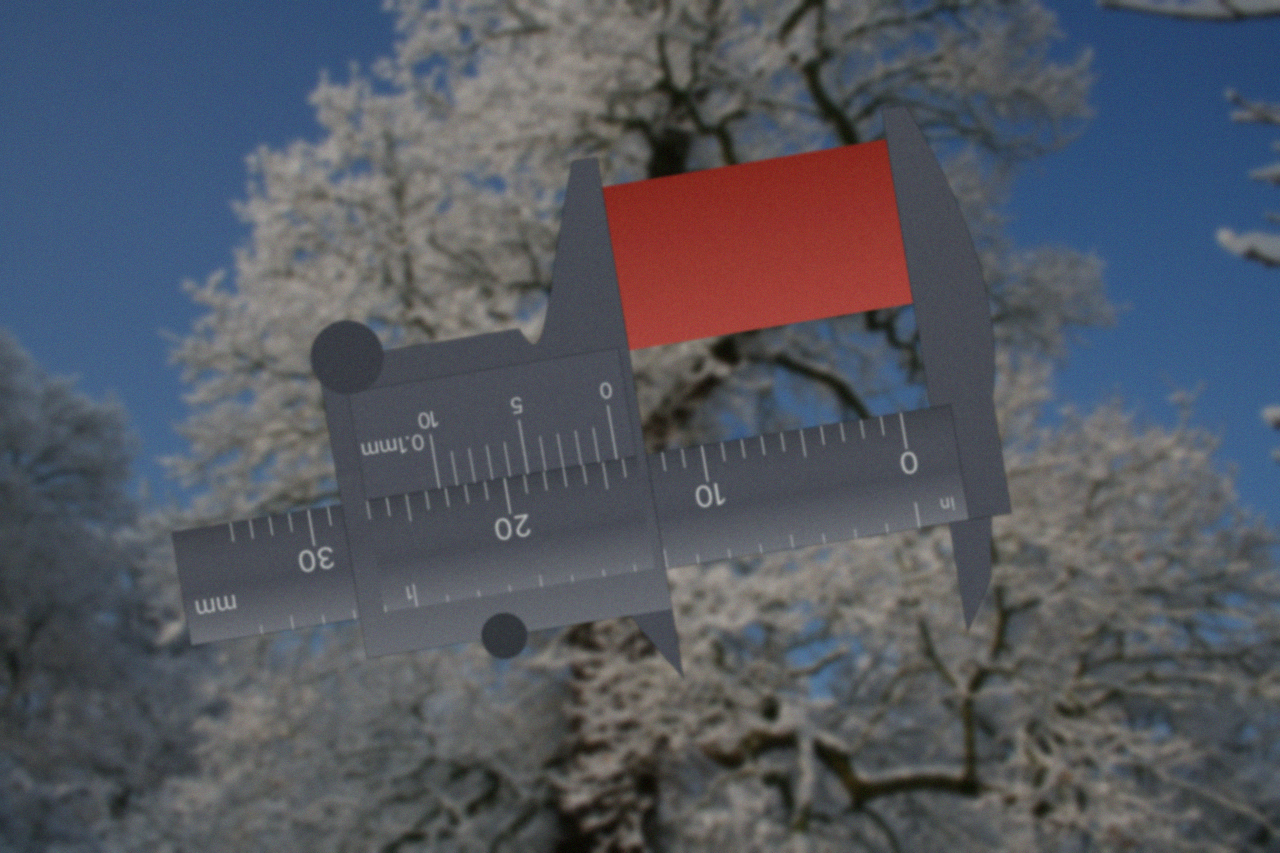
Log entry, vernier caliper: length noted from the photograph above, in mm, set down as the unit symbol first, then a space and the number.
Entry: mm 14.3
